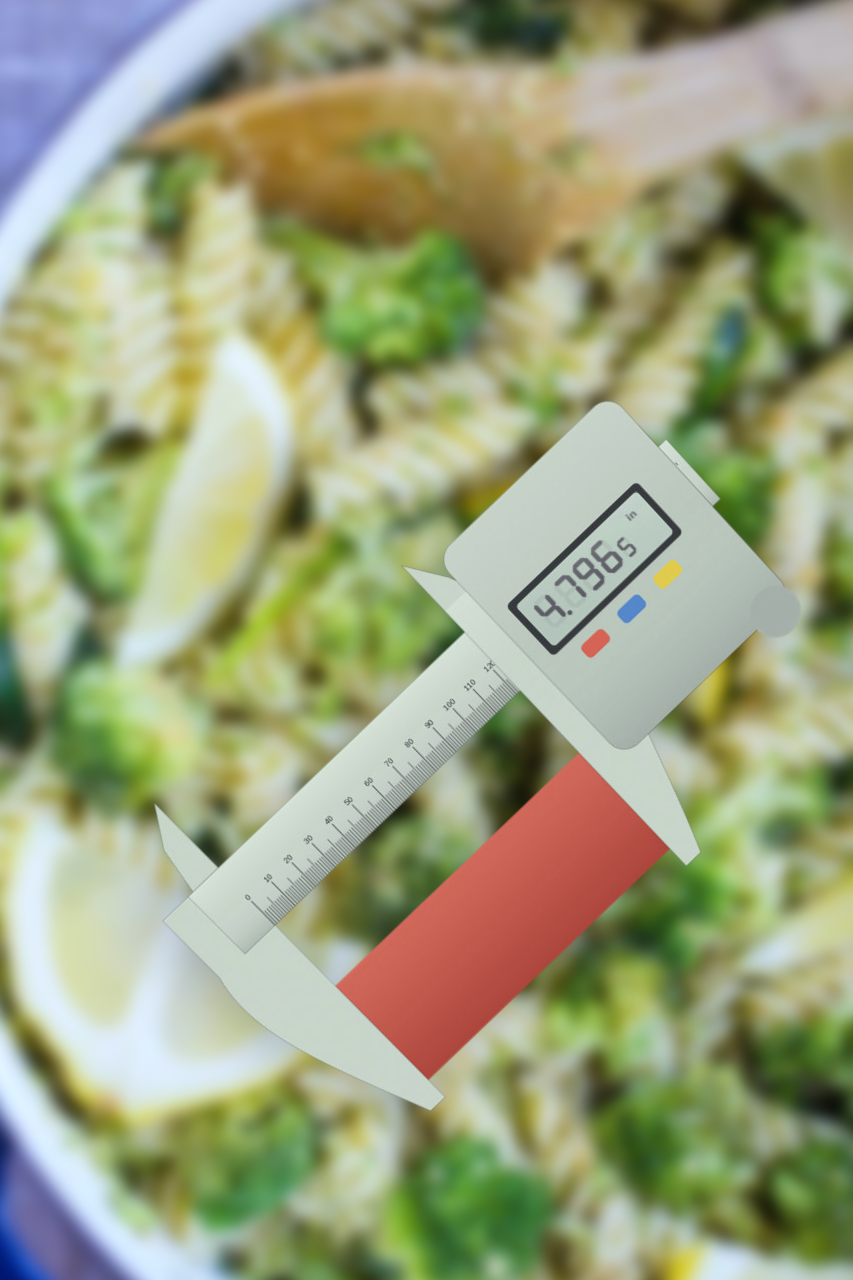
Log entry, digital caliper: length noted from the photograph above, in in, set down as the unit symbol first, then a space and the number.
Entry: in 4.7965
